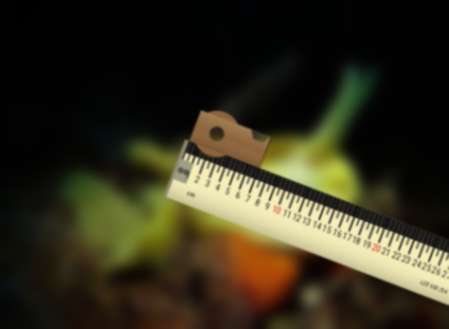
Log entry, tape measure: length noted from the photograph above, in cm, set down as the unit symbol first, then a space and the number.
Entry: cm 7
